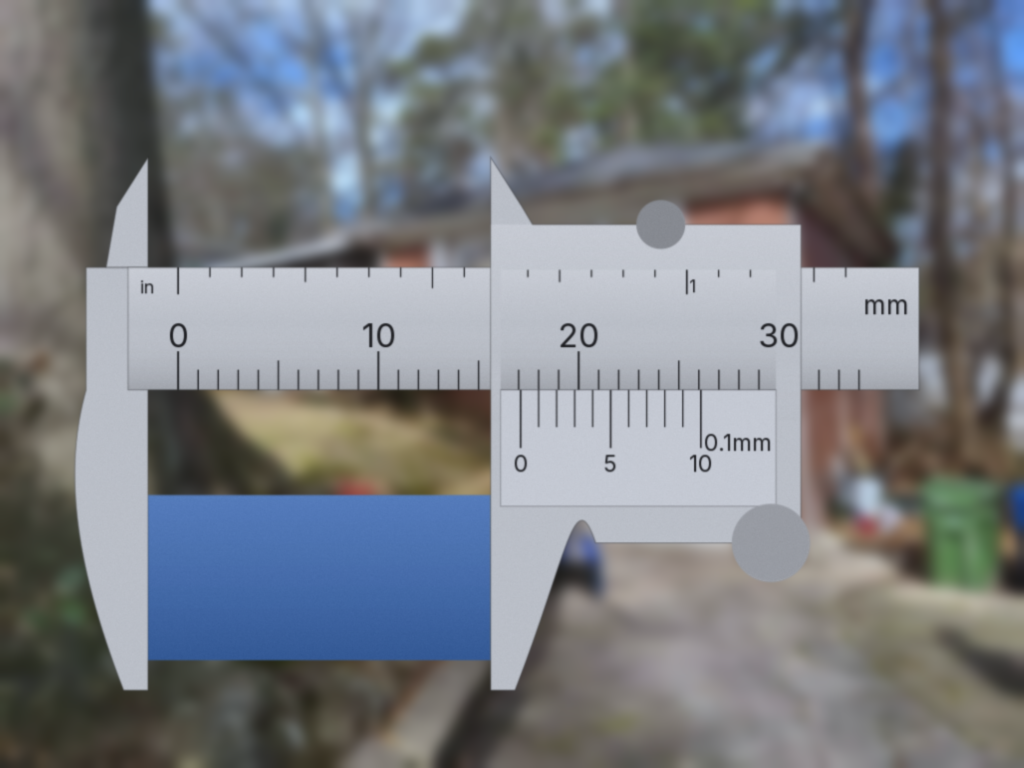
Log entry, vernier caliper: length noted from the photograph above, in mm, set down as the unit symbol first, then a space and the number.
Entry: mm 17.1
